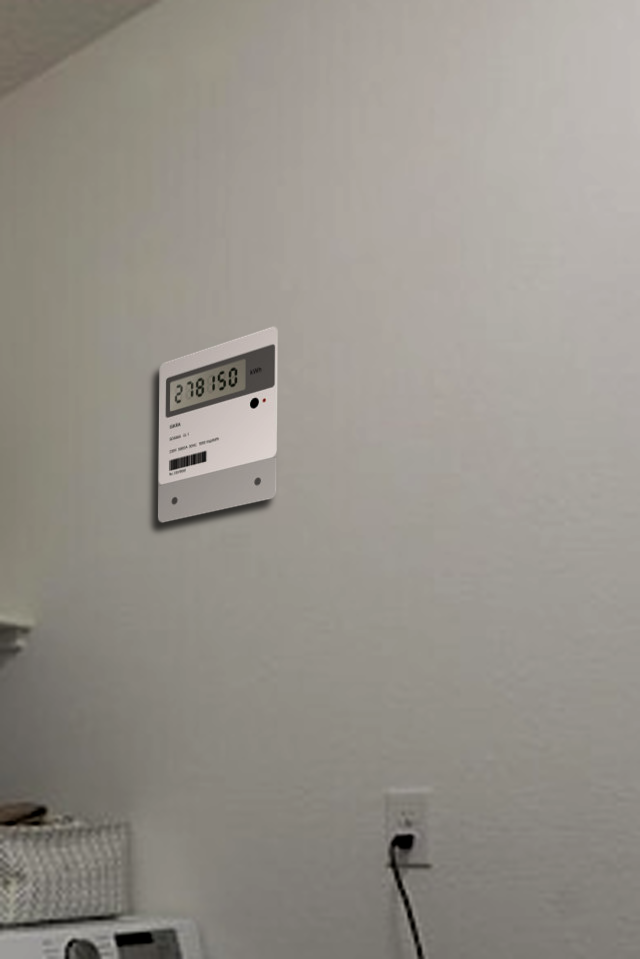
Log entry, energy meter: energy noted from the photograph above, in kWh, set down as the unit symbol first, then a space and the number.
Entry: kWh 278150
